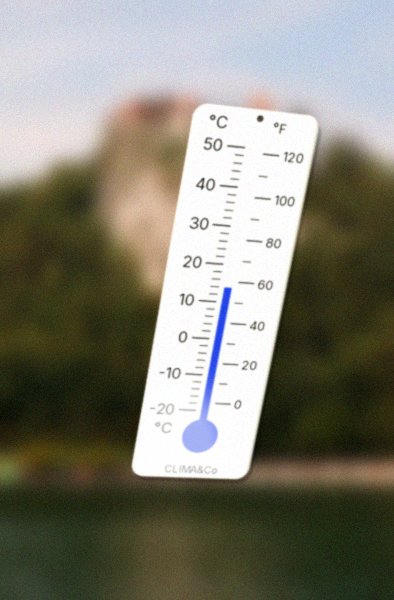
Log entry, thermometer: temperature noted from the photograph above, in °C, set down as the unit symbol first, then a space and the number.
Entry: °C 14
